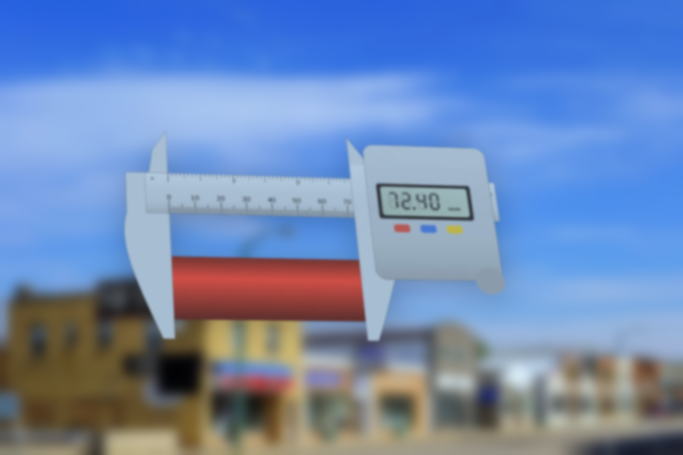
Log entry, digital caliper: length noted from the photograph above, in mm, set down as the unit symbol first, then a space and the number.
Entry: mm 72.40
